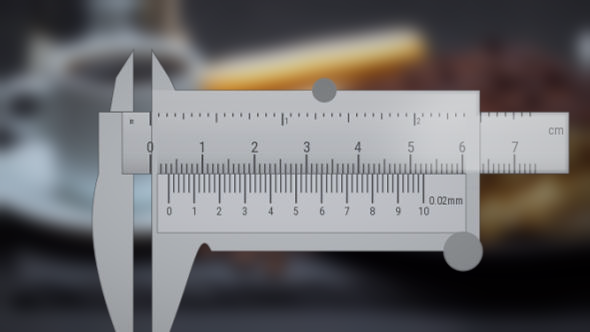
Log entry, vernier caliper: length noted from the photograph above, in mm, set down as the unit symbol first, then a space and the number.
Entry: mm 3.5
